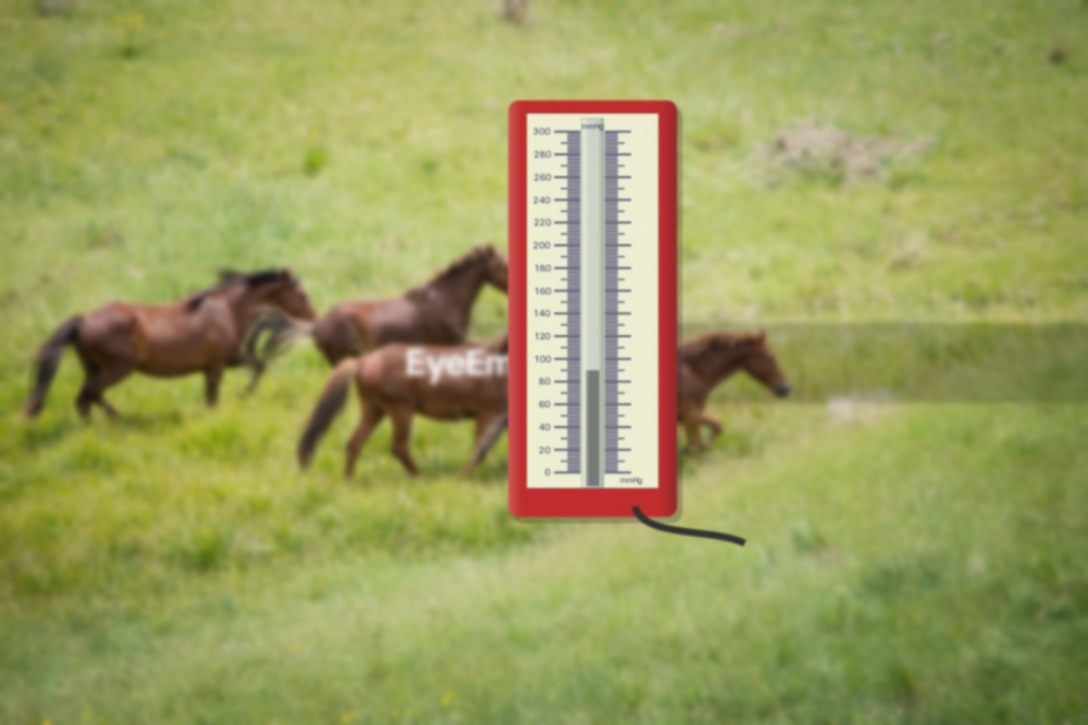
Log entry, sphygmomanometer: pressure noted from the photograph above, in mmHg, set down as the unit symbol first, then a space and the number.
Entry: mmHg 90
